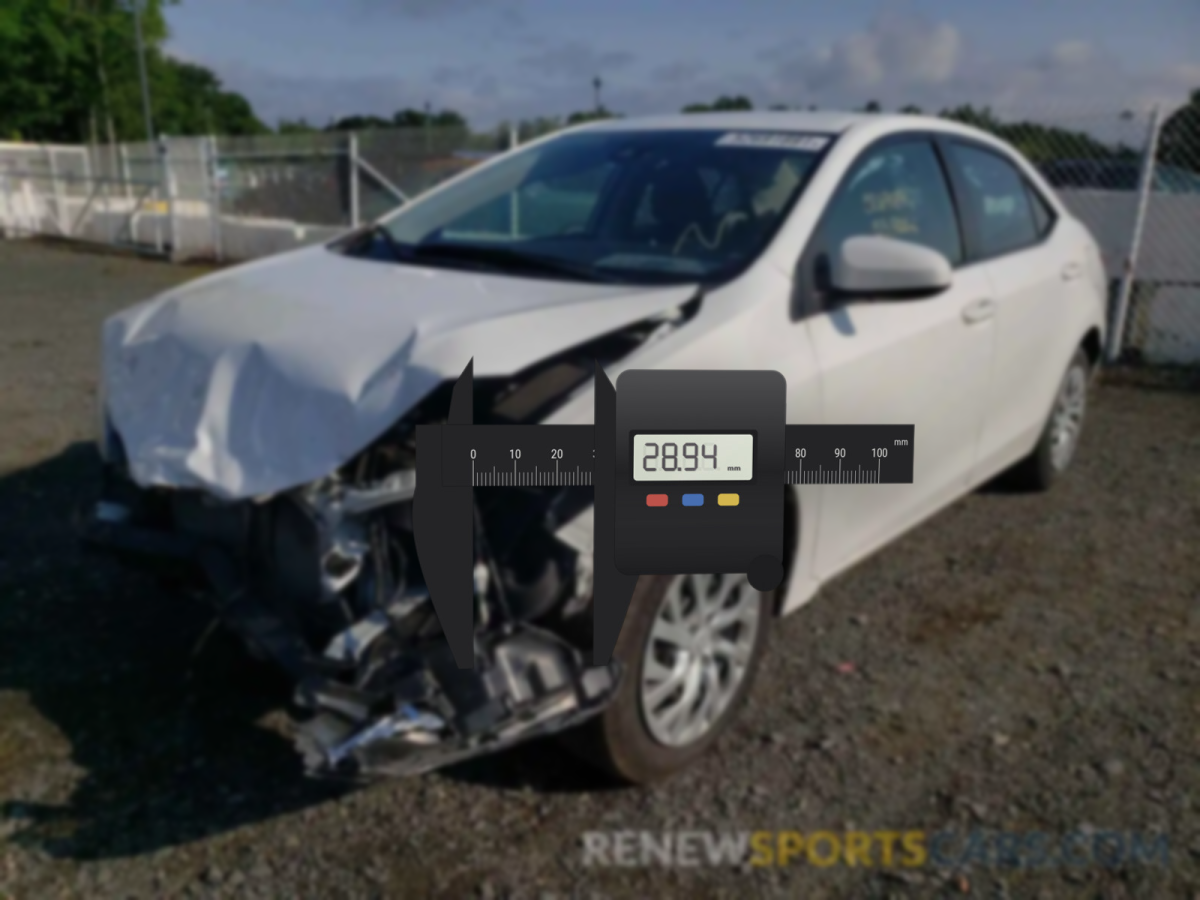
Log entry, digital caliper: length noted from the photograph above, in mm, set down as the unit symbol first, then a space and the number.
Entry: mm 28.94
